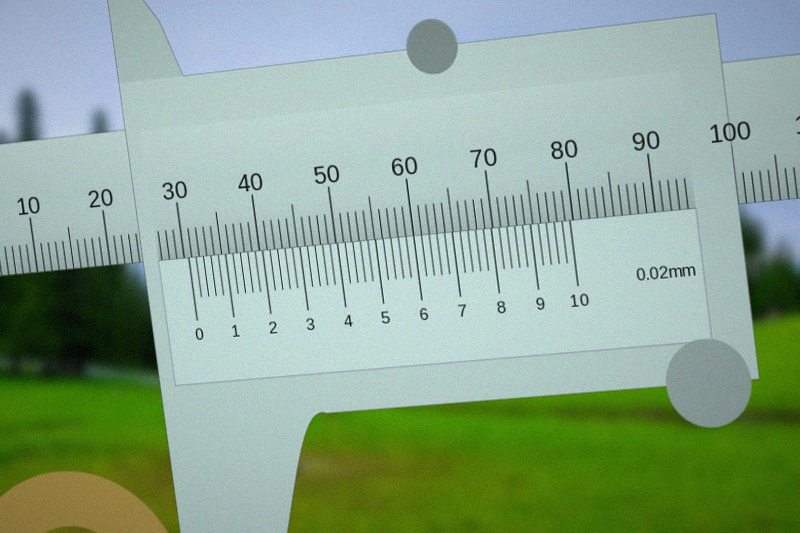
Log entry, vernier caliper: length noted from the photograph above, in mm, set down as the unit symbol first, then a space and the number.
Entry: mm 30.6
